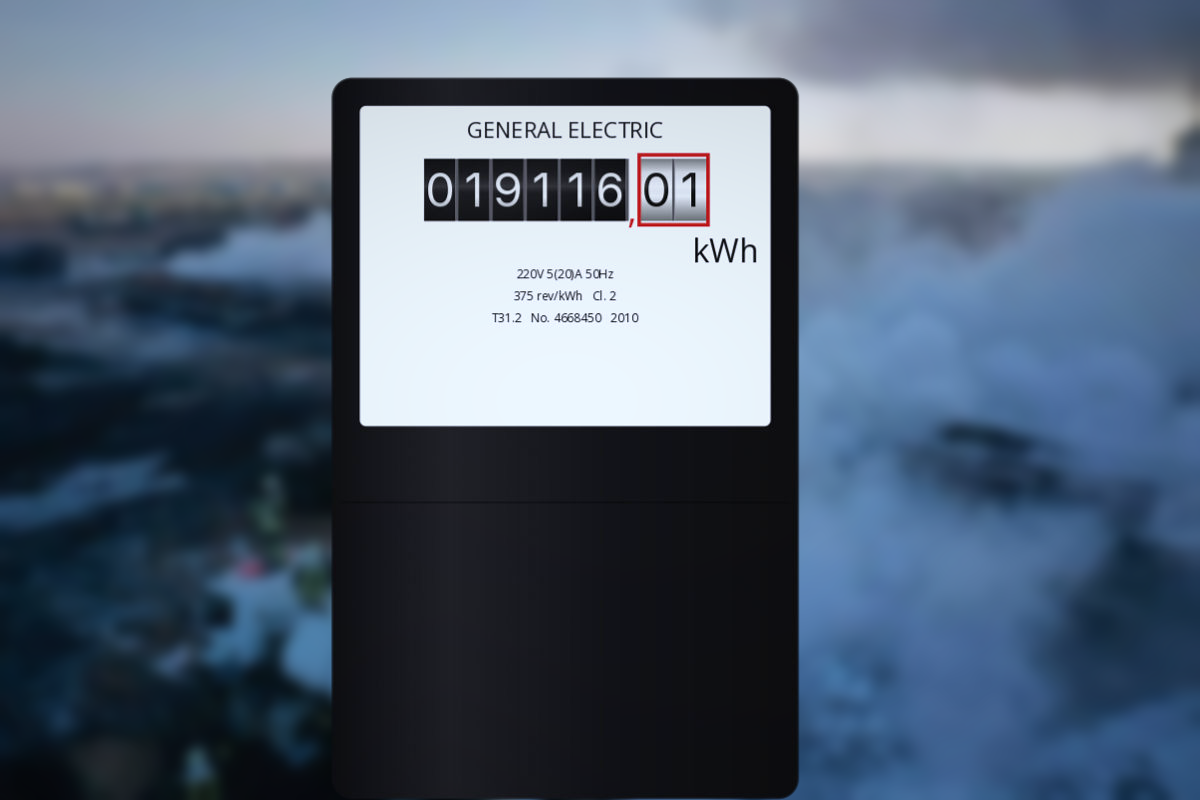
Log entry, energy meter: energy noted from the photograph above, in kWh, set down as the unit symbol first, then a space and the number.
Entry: kWh 19116.01
